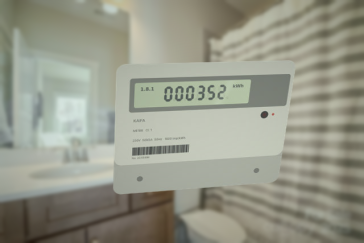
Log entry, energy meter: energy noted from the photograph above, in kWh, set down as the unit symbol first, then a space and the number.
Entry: kWh 352
